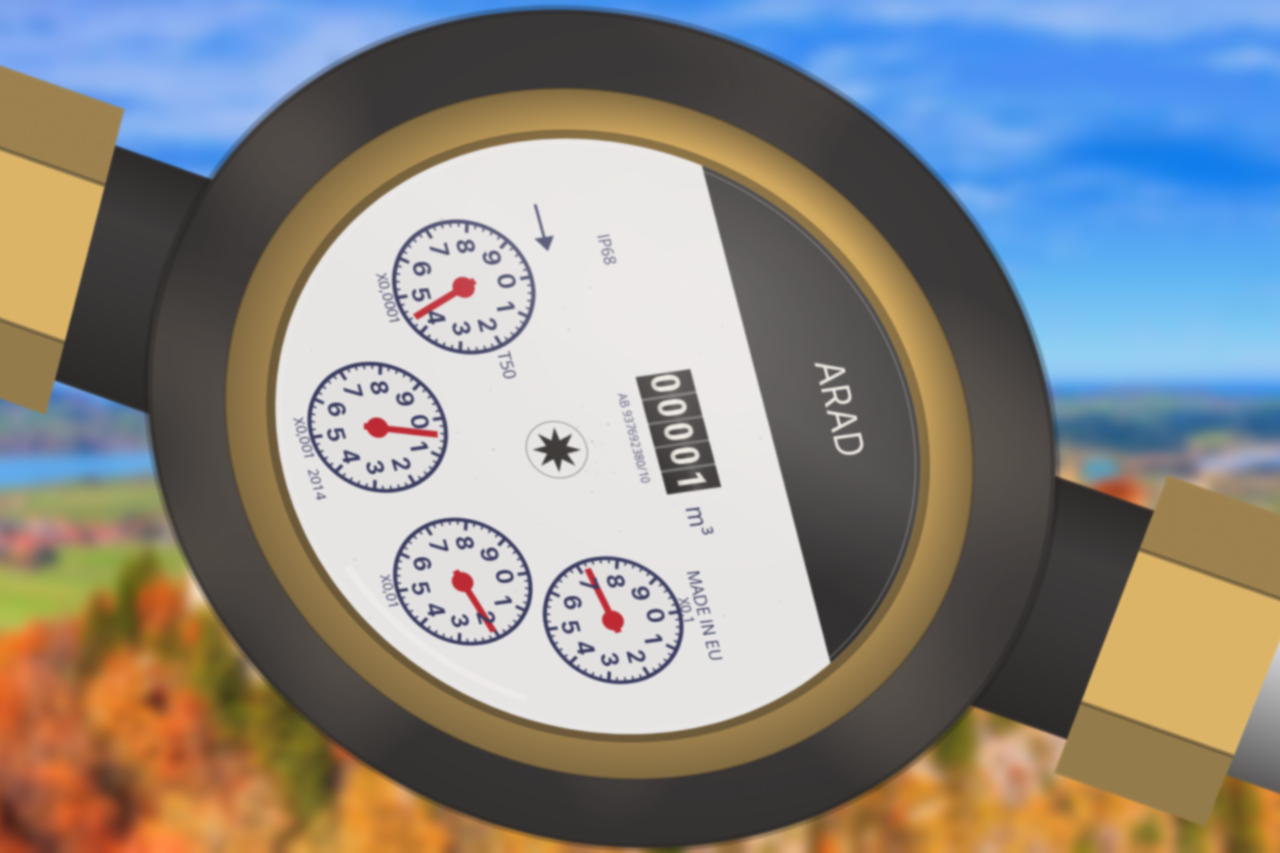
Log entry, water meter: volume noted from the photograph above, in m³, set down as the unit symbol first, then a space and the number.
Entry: m³ 1.7204
